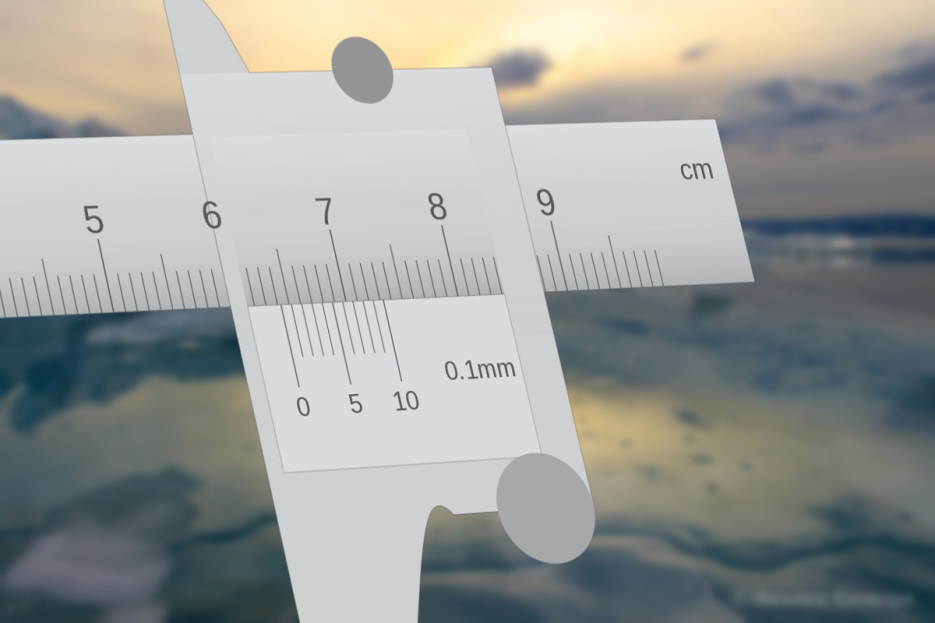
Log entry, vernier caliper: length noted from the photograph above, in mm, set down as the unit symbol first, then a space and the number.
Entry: mm 64.3
